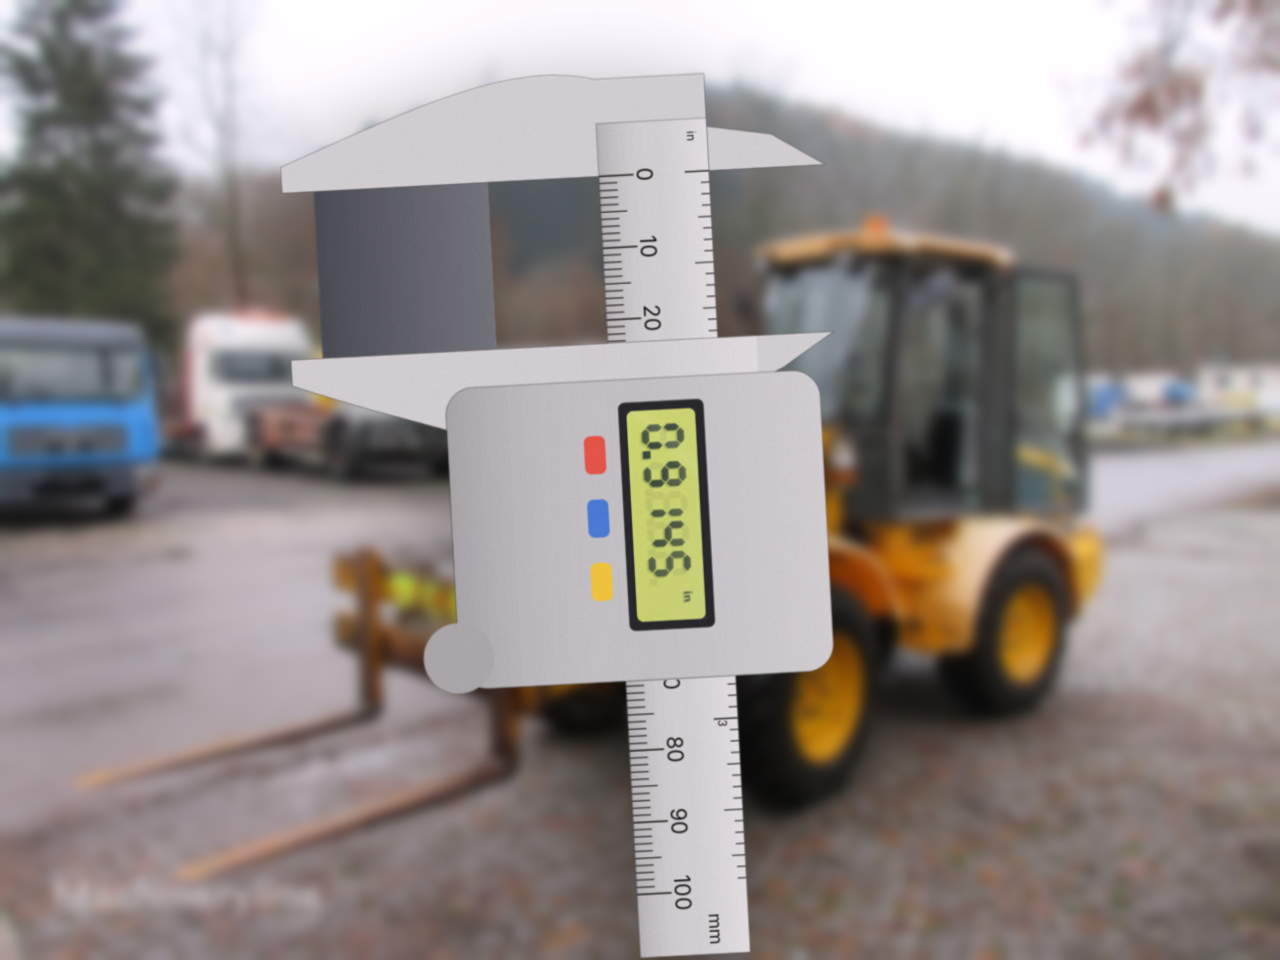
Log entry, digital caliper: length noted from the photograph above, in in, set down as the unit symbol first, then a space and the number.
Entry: in 0.9145
